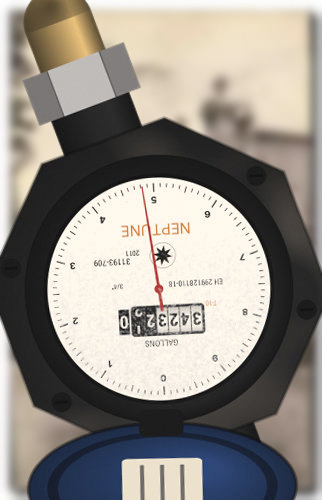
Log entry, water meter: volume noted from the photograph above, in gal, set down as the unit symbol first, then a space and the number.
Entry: gal 3423214.8
